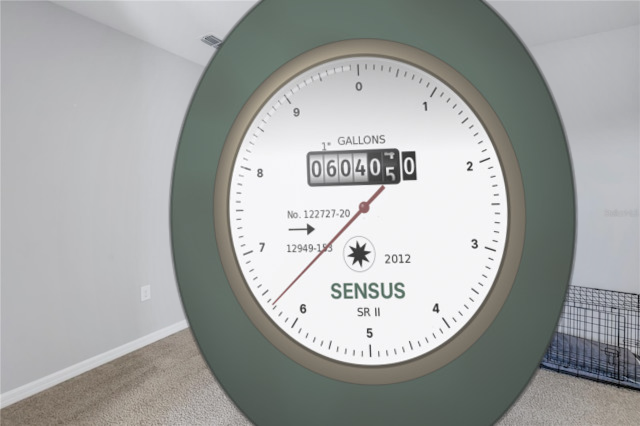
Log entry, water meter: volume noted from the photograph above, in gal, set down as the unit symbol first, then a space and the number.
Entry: gal 604046.3
